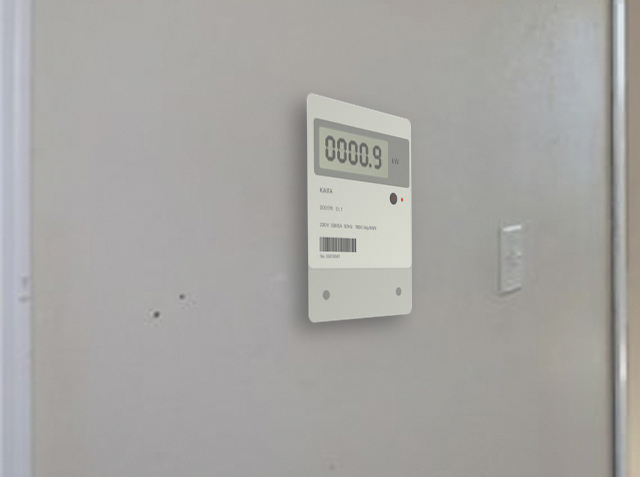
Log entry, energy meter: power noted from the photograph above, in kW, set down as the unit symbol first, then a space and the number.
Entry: kW 0.9
